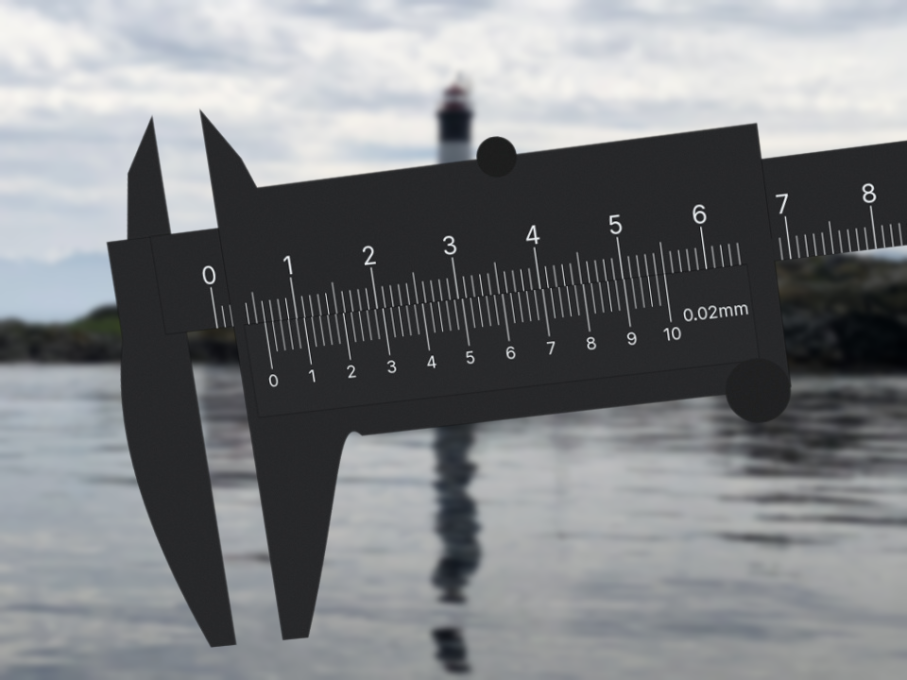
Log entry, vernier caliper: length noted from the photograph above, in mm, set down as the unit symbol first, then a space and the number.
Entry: mm 6.0
